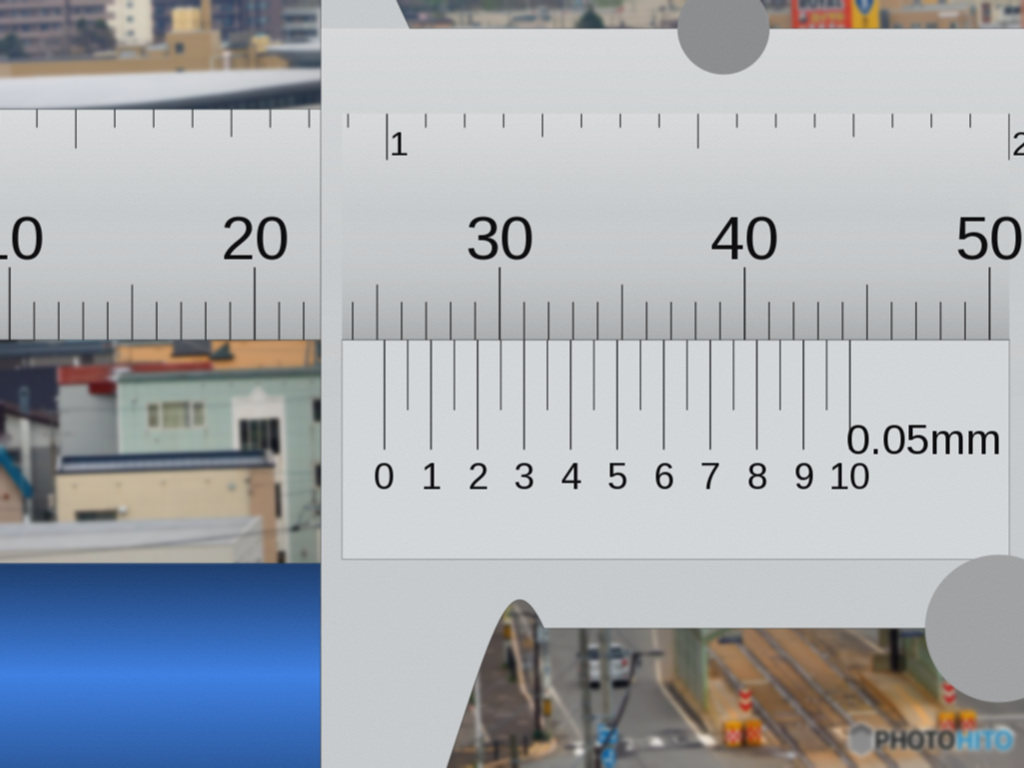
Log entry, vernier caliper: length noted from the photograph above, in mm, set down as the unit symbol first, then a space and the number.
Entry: mm 25.3
